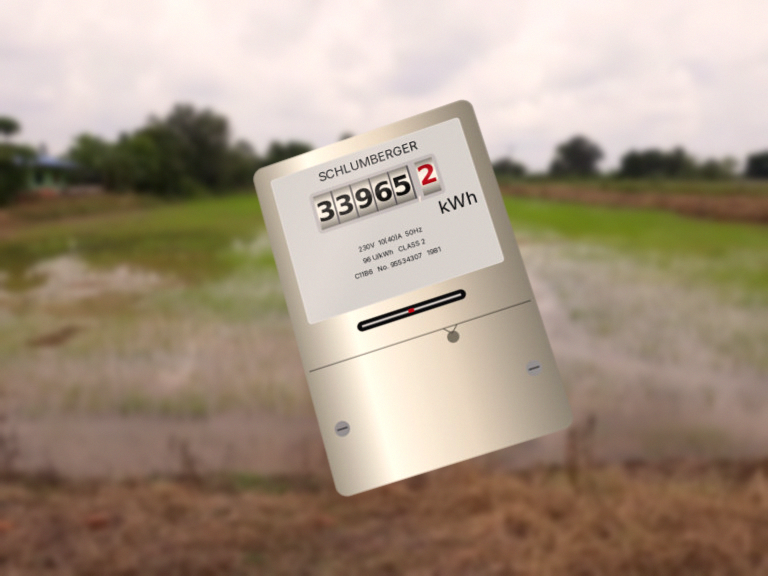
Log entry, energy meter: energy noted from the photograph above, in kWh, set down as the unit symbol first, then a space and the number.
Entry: kWh 33965.2
